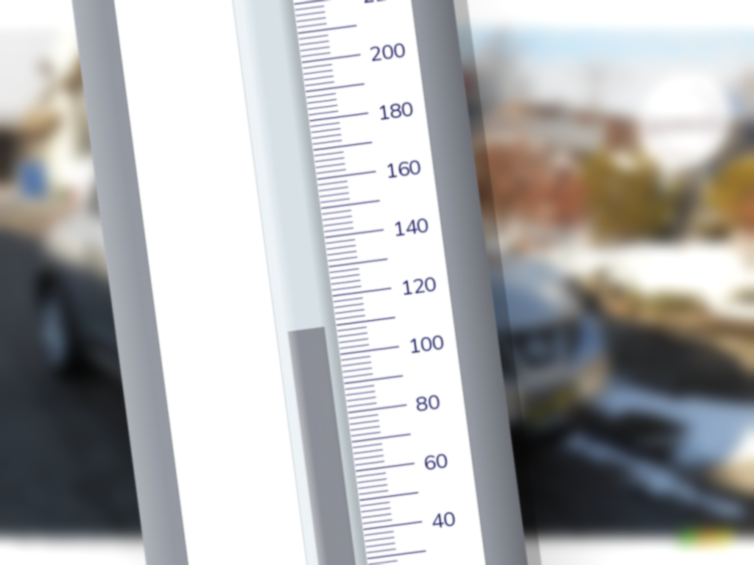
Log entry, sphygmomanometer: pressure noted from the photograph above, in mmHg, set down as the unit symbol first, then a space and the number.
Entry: mmHg 110
